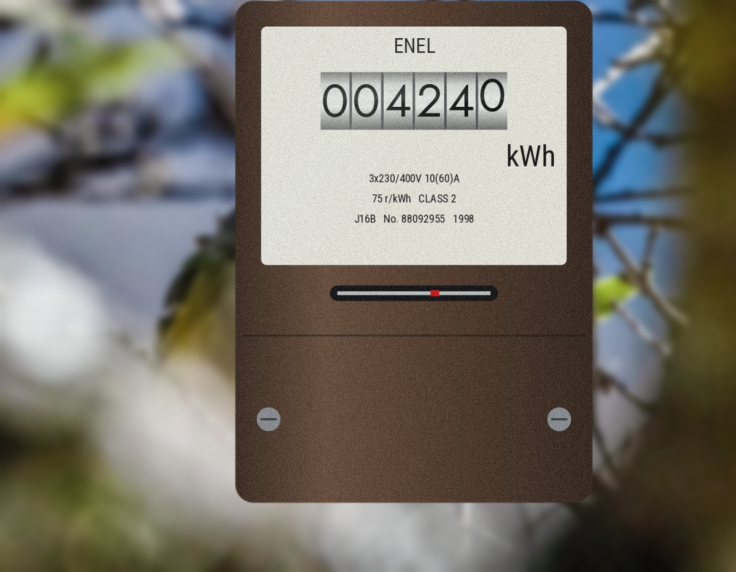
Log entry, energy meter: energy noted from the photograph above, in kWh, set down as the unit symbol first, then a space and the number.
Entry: kWh 4240
